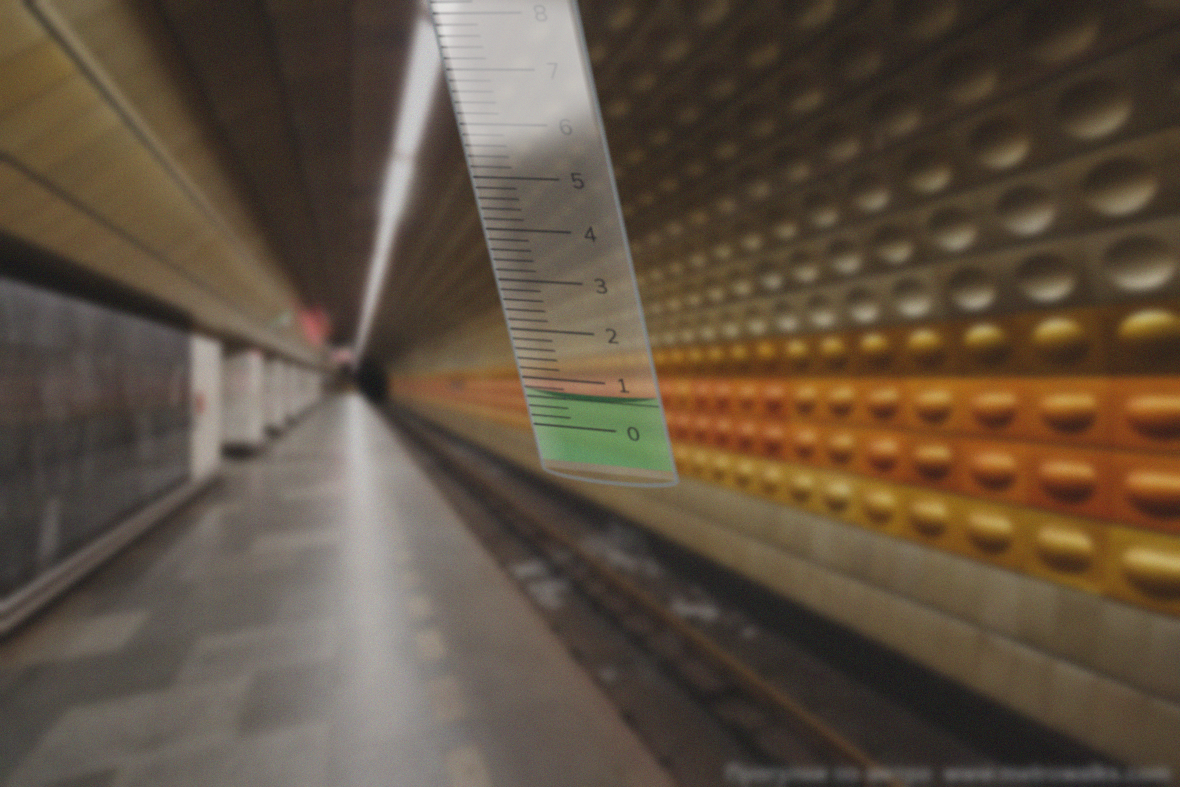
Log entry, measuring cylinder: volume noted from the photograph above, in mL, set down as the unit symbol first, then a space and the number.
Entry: mL 0.6
